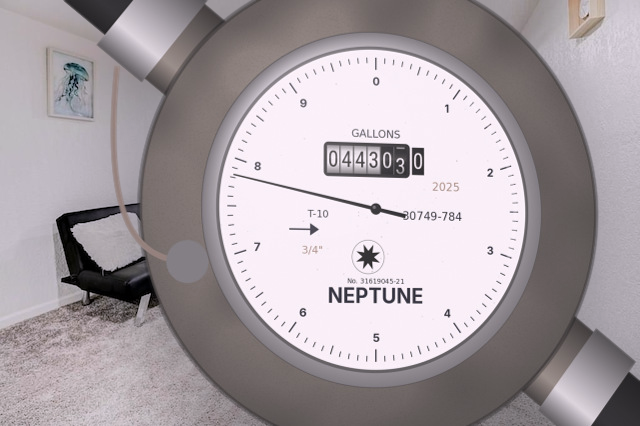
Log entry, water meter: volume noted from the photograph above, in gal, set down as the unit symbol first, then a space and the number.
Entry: gal 443027.8
